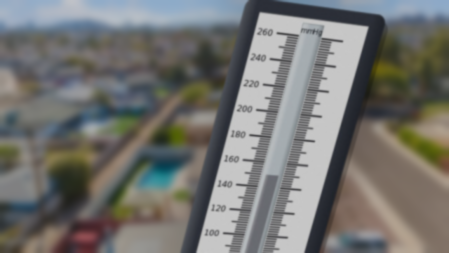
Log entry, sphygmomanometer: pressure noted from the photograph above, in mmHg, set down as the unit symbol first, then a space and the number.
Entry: mmHg 150
